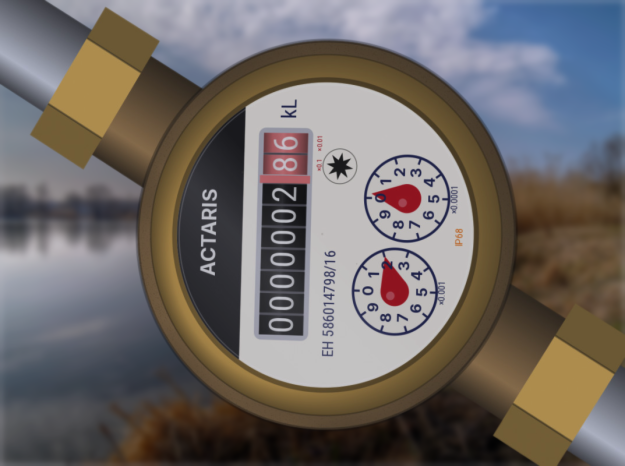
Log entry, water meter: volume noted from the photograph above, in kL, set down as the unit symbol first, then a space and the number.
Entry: kL 2.8620
